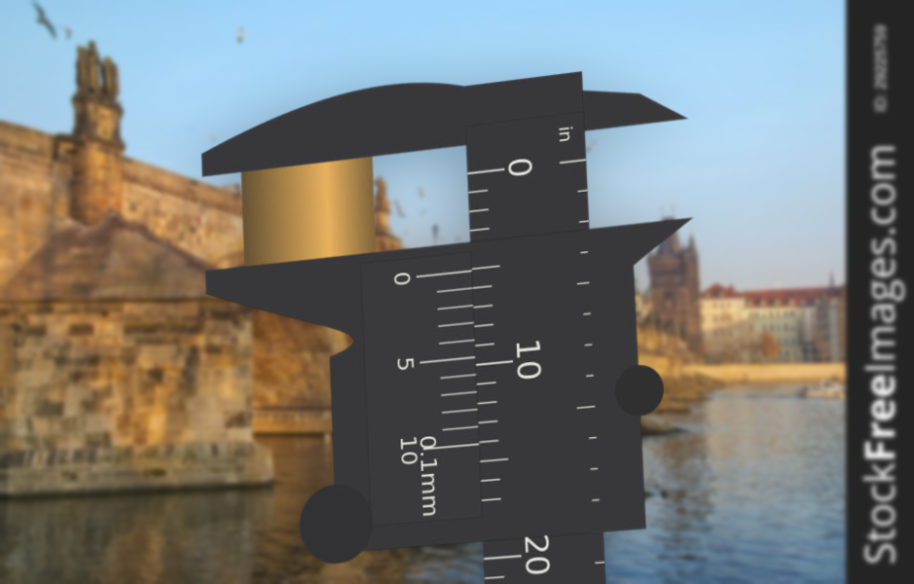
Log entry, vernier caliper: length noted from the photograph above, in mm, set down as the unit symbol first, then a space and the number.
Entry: mm 5.1
